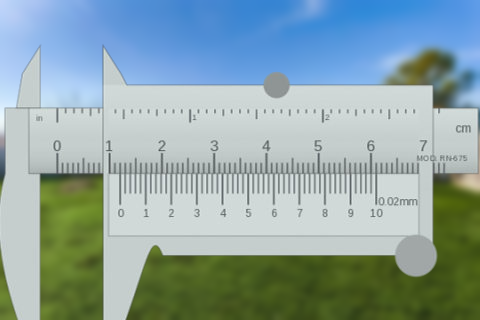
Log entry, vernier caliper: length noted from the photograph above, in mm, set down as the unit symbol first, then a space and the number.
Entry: mm 12.0
